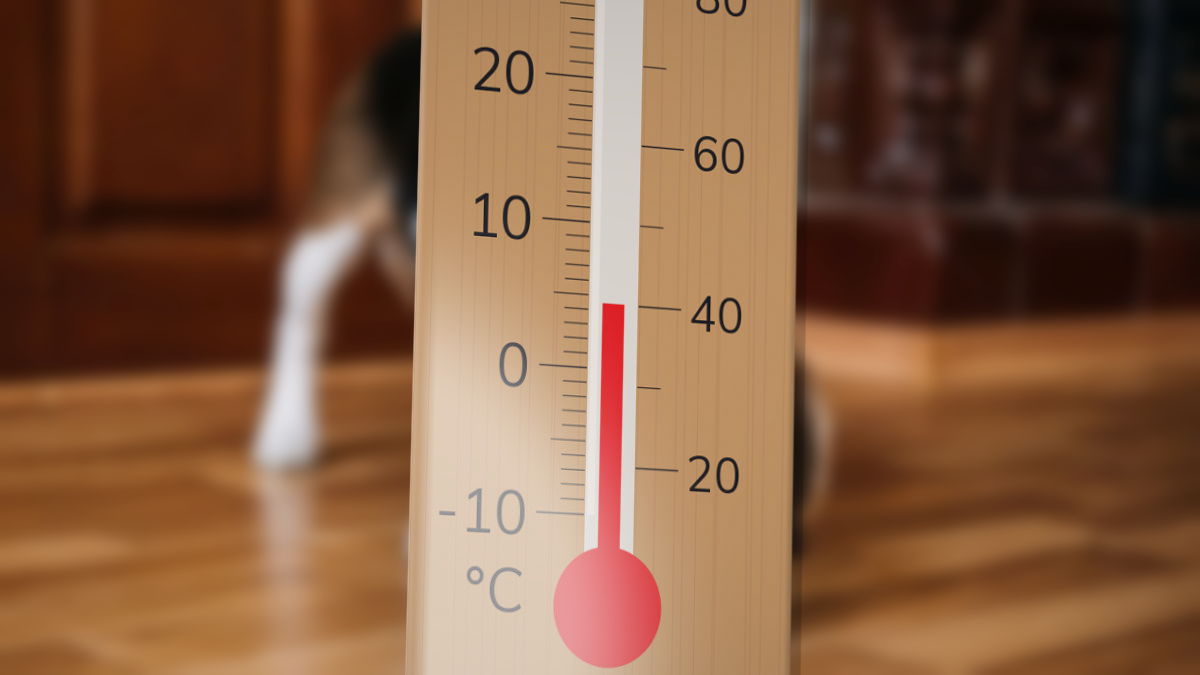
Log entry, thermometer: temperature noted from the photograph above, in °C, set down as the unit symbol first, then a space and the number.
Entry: °C 4.5
